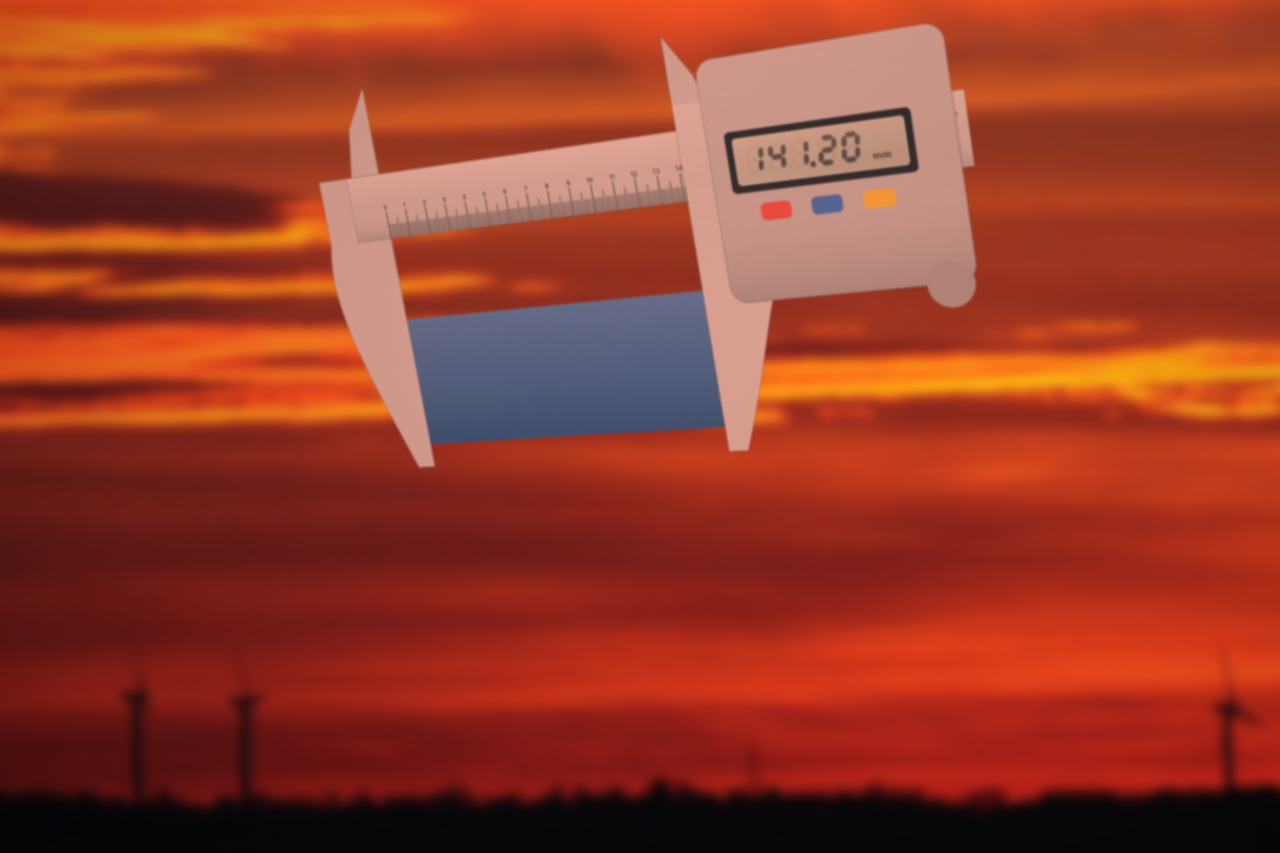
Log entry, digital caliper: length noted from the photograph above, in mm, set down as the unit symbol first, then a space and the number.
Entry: mm 141.20
